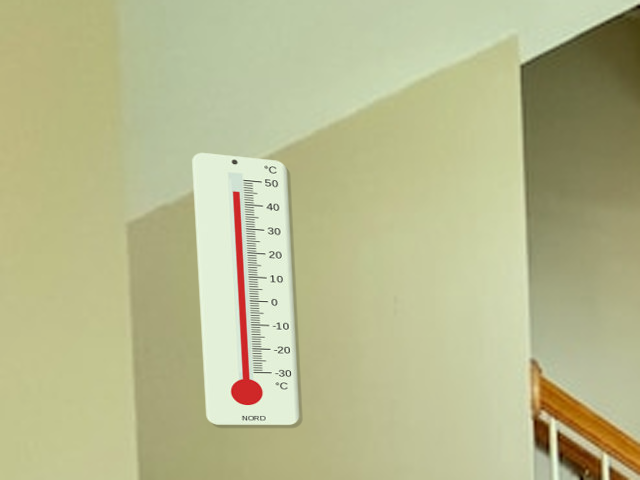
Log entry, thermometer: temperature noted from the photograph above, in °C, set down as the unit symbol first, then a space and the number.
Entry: °C 45
